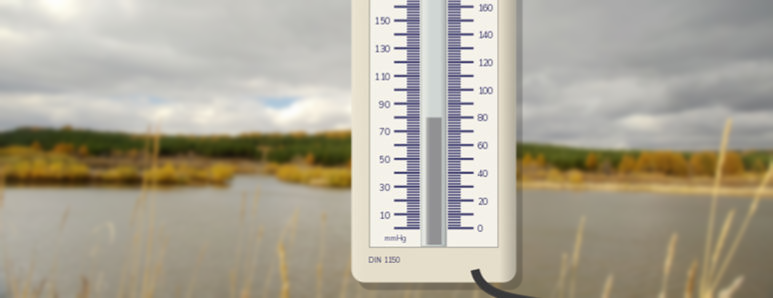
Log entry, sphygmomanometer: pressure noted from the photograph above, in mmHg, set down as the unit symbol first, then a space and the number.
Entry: mmHg 80
